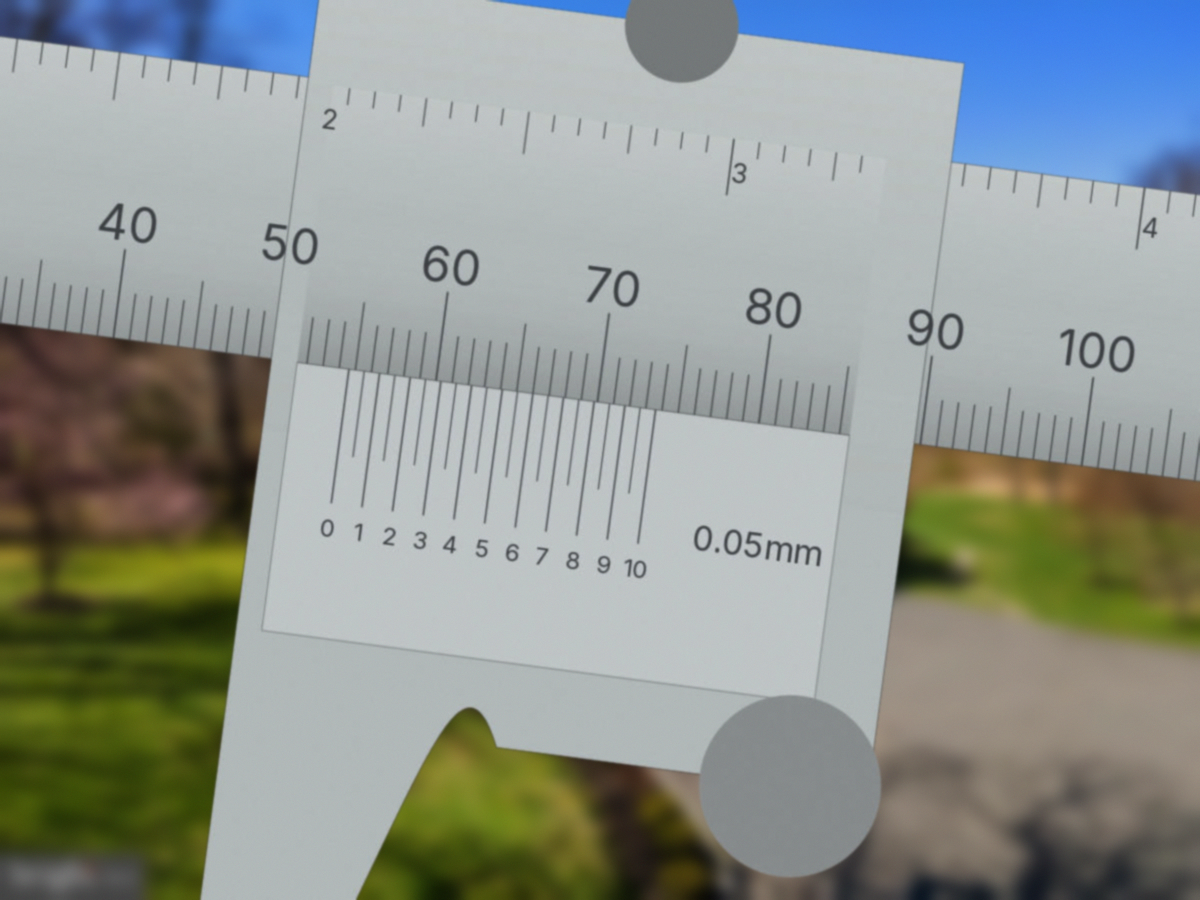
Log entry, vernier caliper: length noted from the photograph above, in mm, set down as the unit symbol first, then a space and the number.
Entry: mm 54.6
